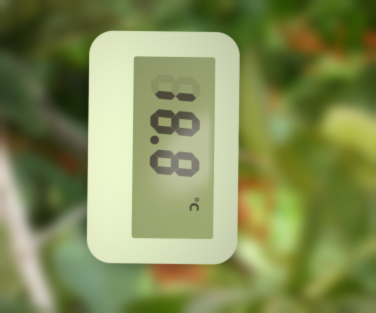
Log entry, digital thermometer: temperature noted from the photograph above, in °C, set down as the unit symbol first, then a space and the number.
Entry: °C 18.8
